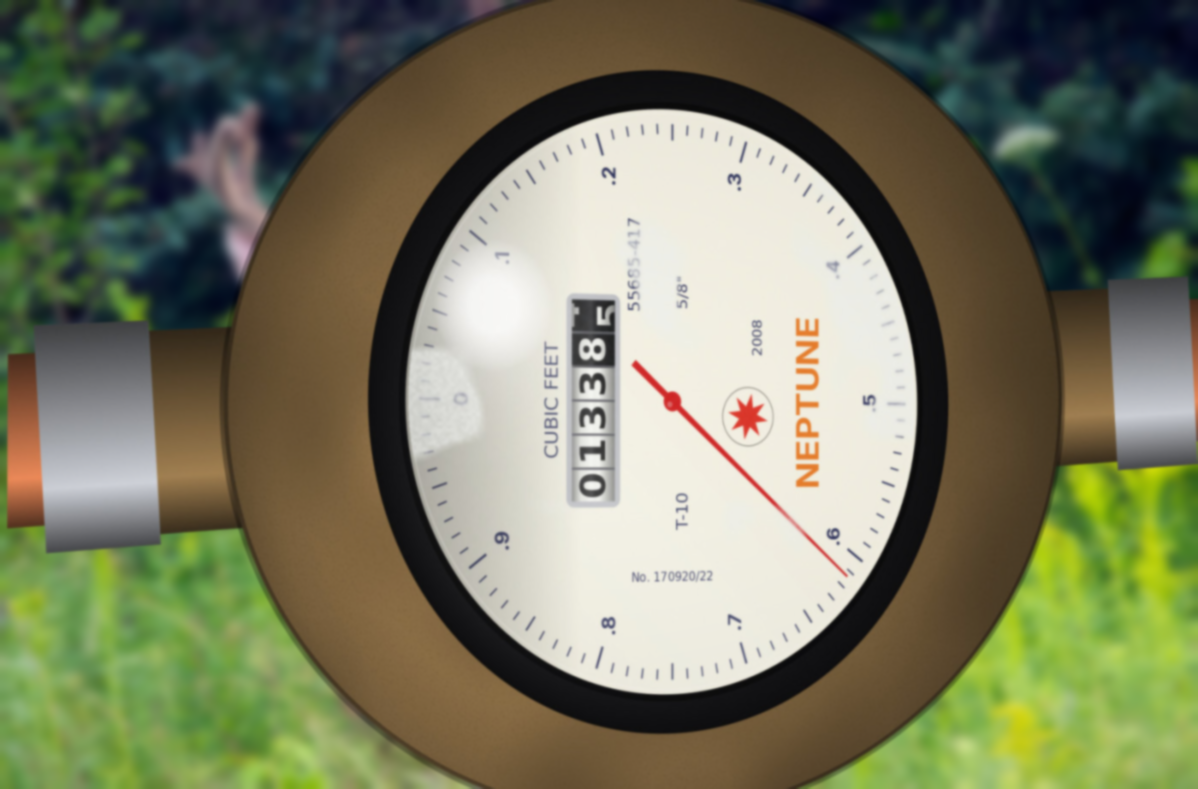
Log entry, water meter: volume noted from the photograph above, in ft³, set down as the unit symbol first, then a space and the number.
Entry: ft³ 13384.61
